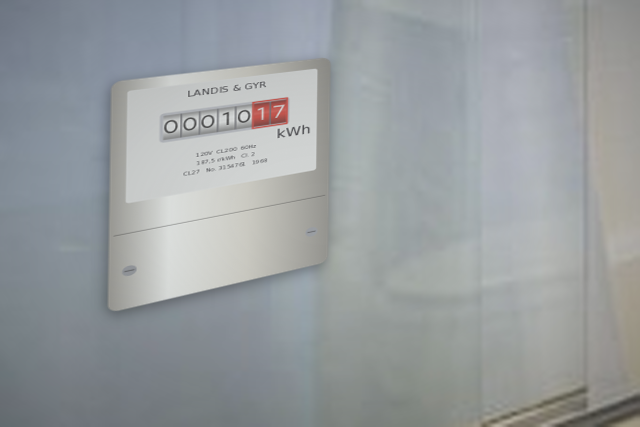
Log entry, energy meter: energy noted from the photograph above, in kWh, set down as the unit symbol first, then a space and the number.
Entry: kWh 10.17
